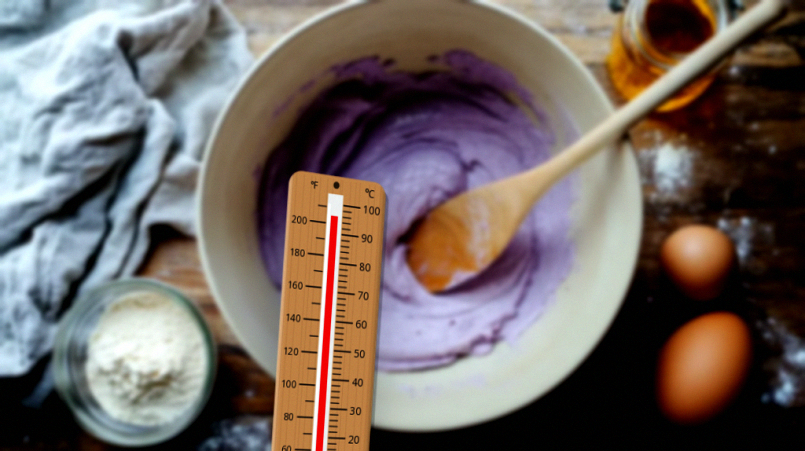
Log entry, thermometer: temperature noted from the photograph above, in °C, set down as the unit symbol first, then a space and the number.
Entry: °C 96
